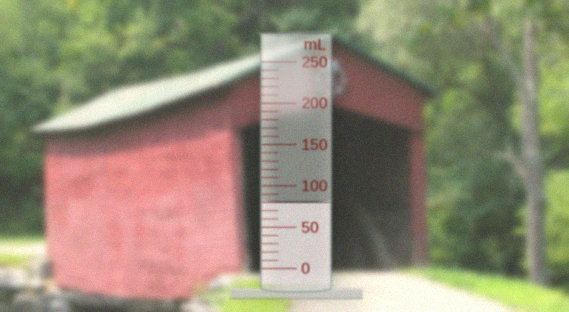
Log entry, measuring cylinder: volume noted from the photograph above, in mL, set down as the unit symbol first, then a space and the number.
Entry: mL 80
